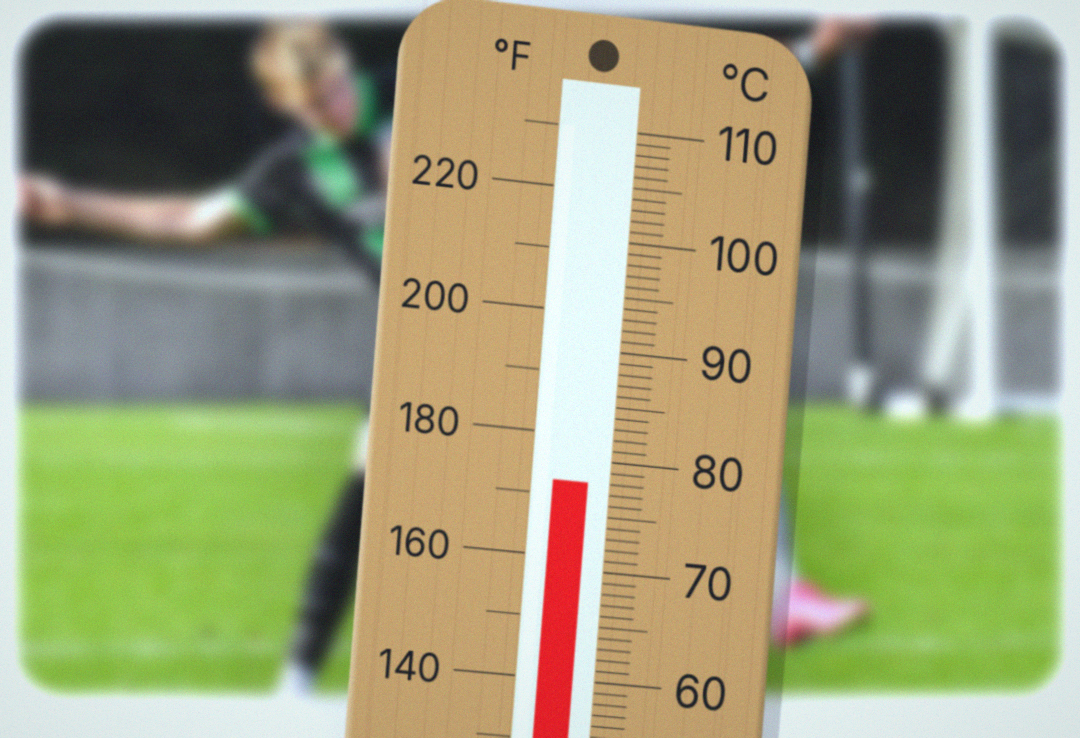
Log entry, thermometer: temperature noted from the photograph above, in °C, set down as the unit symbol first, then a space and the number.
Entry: °C 78
